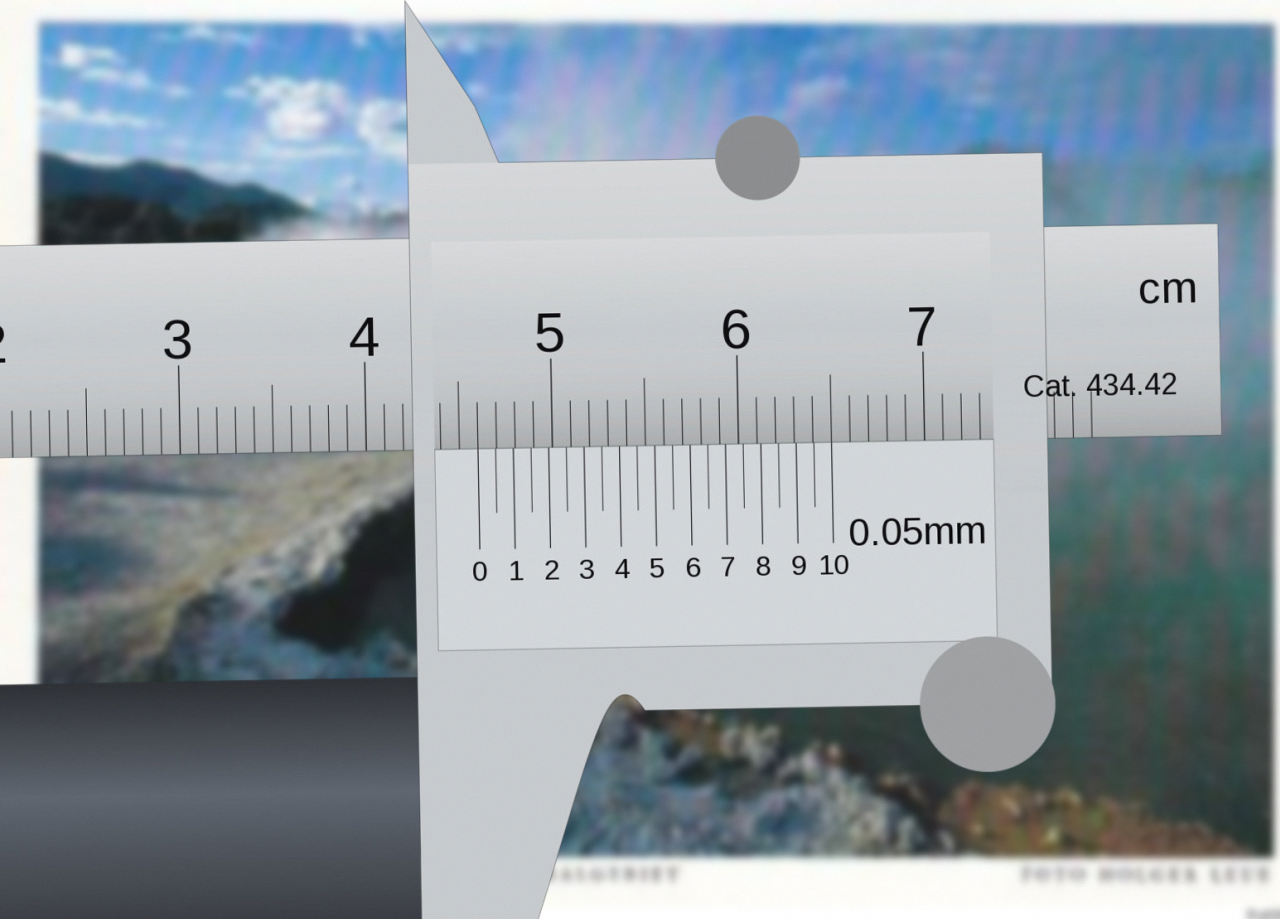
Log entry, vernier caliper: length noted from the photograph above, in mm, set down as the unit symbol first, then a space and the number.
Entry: mm 46.0
